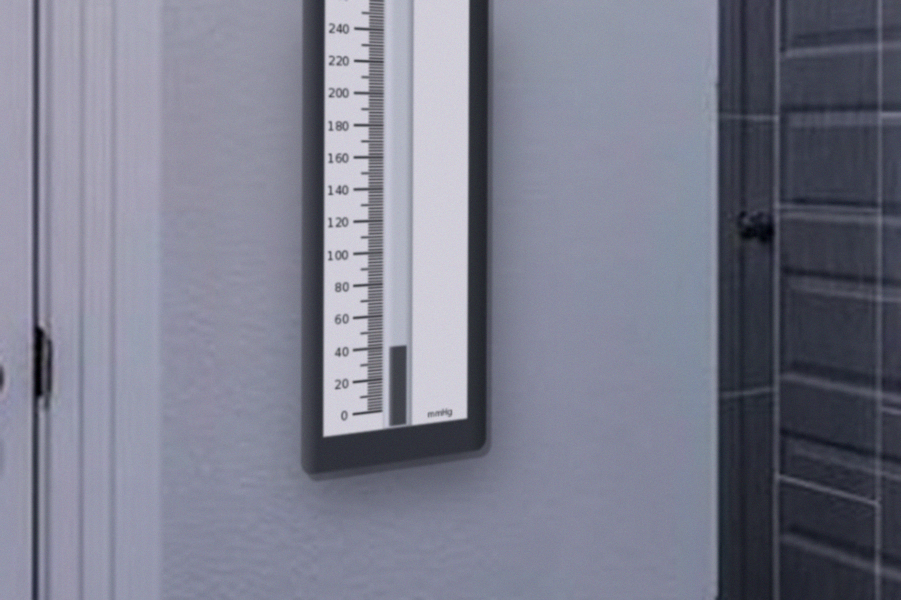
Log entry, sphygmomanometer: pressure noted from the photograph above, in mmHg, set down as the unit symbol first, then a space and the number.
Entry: mmHg 40
